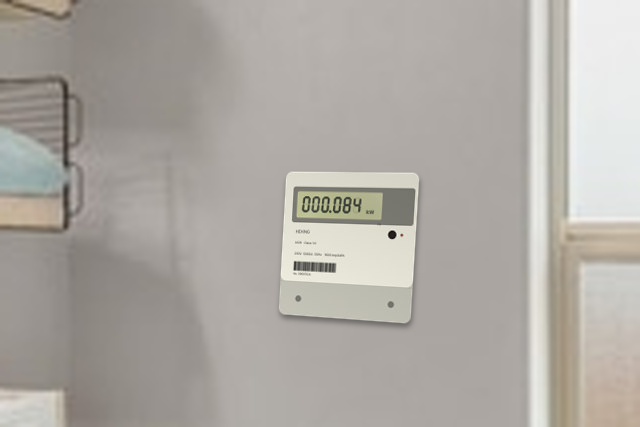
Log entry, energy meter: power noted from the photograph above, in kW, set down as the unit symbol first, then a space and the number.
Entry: kW 0.084
